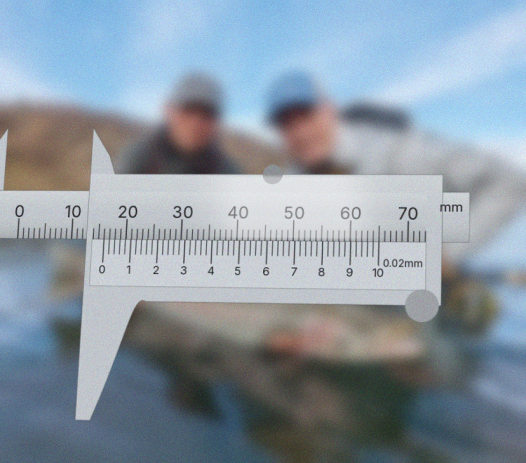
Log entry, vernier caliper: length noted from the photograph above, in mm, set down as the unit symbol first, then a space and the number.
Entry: mm 16.0
